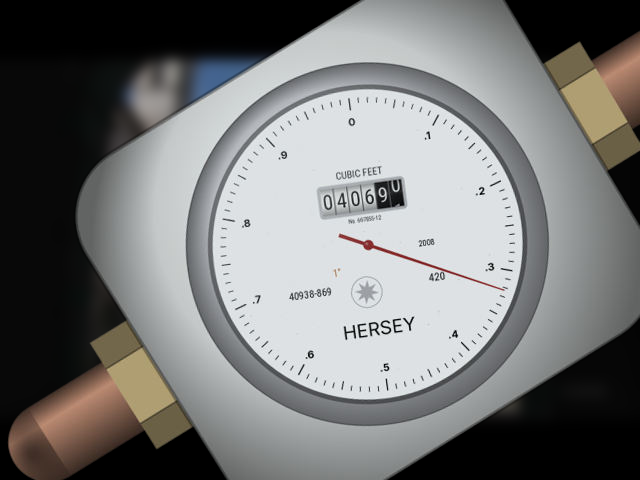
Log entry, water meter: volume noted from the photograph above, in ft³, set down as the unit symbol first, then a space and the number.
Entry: ft³ 40690.32
